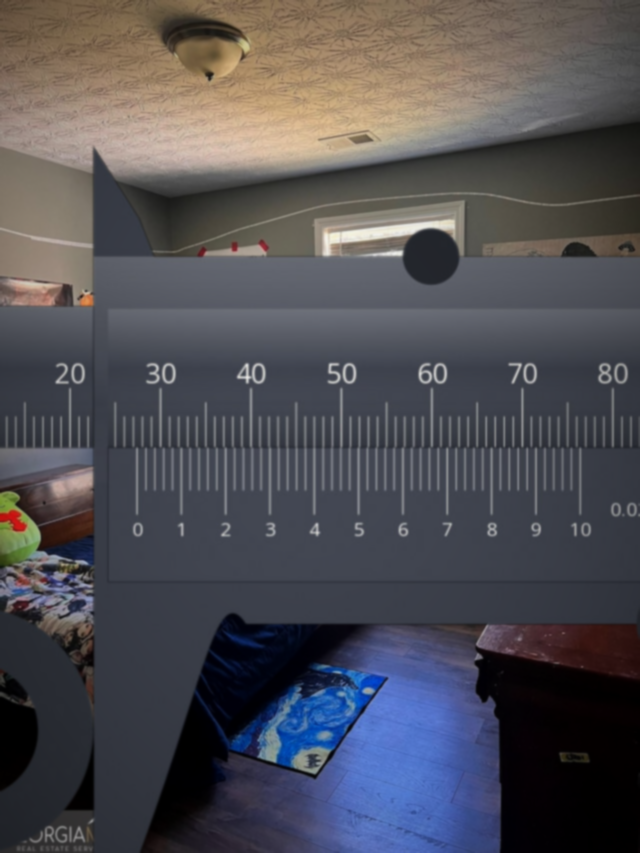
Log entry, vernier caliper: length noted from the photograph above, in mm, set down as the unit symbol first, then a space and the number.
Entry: mm 27.4
